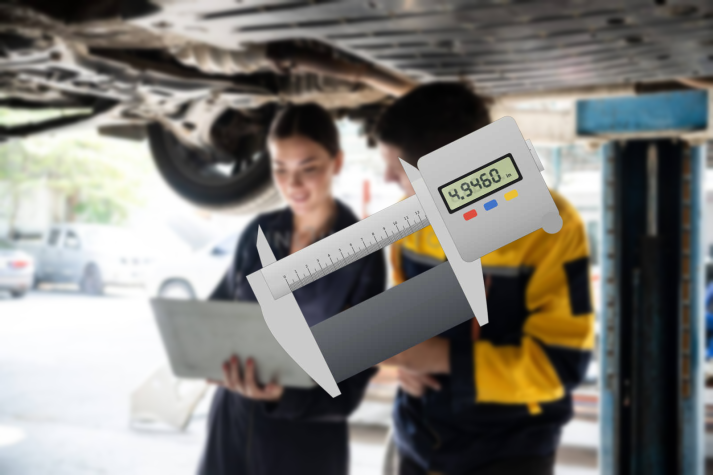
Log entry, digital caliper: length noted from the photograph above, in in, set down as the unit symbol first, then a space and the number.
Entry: in 4.9460
